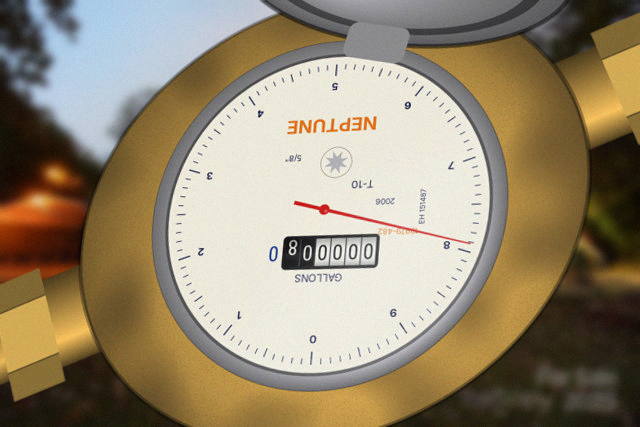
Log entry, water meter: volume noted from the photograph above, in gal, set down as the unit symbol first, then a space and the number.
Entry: gal 77.9
